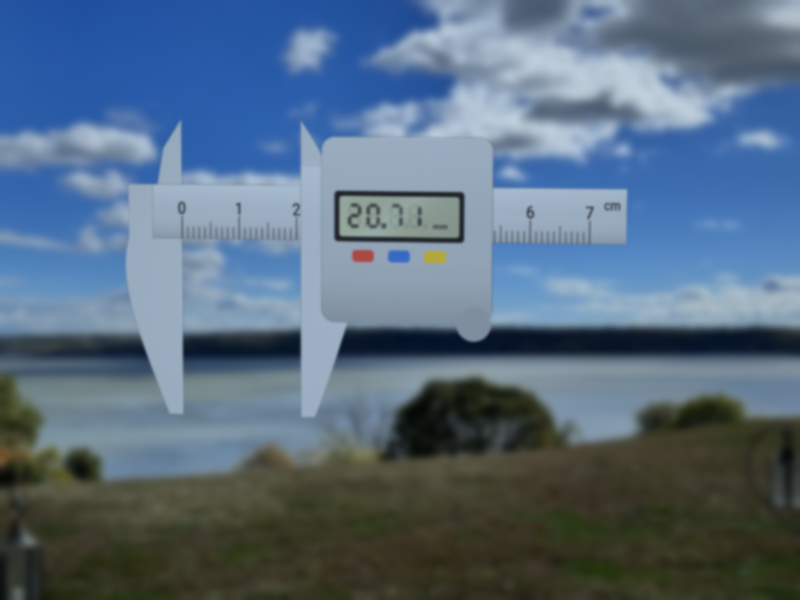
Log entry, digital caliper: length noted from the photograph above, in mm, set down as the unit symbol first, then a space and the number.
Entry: mm 20.71
